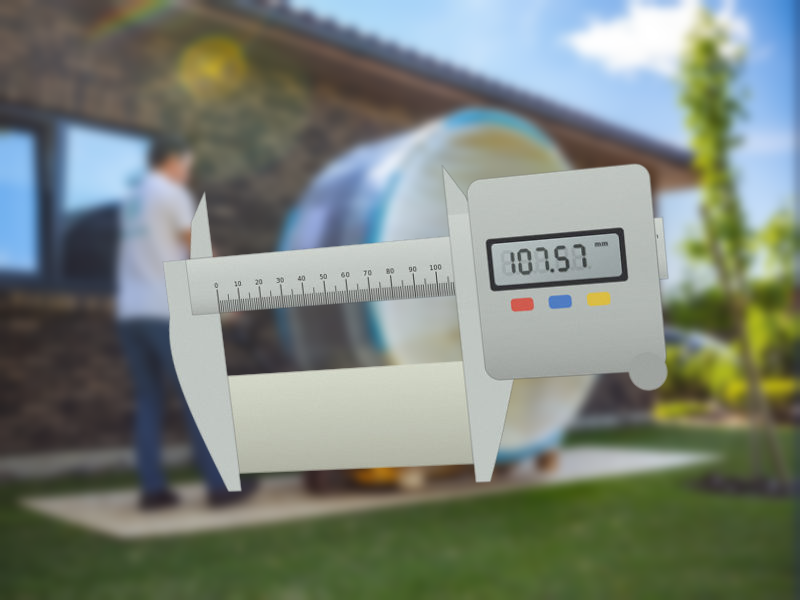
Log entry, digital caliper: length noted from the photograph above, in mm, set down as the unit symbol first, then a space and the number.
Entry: mm 107.57
